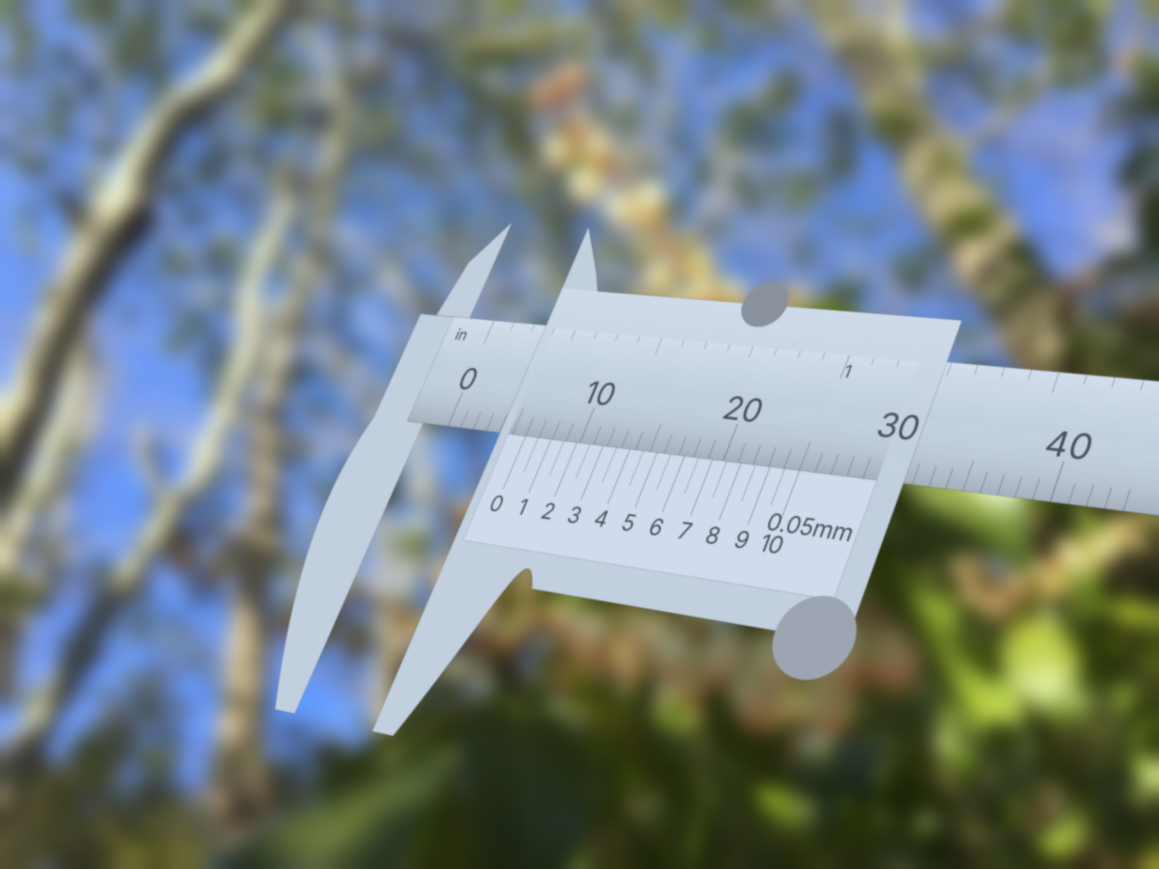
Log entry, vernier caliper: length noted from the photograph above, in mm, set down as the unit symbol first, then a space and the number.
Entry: mm 6.0
